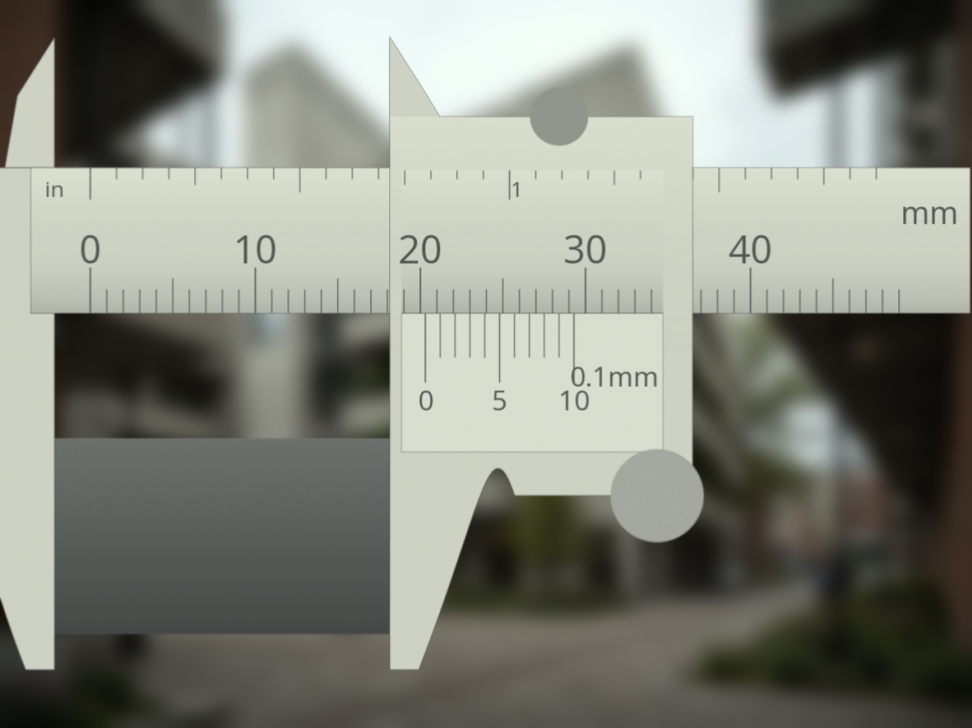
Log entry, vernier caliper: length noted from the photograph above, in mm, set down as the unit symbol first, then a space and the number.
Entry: mm 20.3
